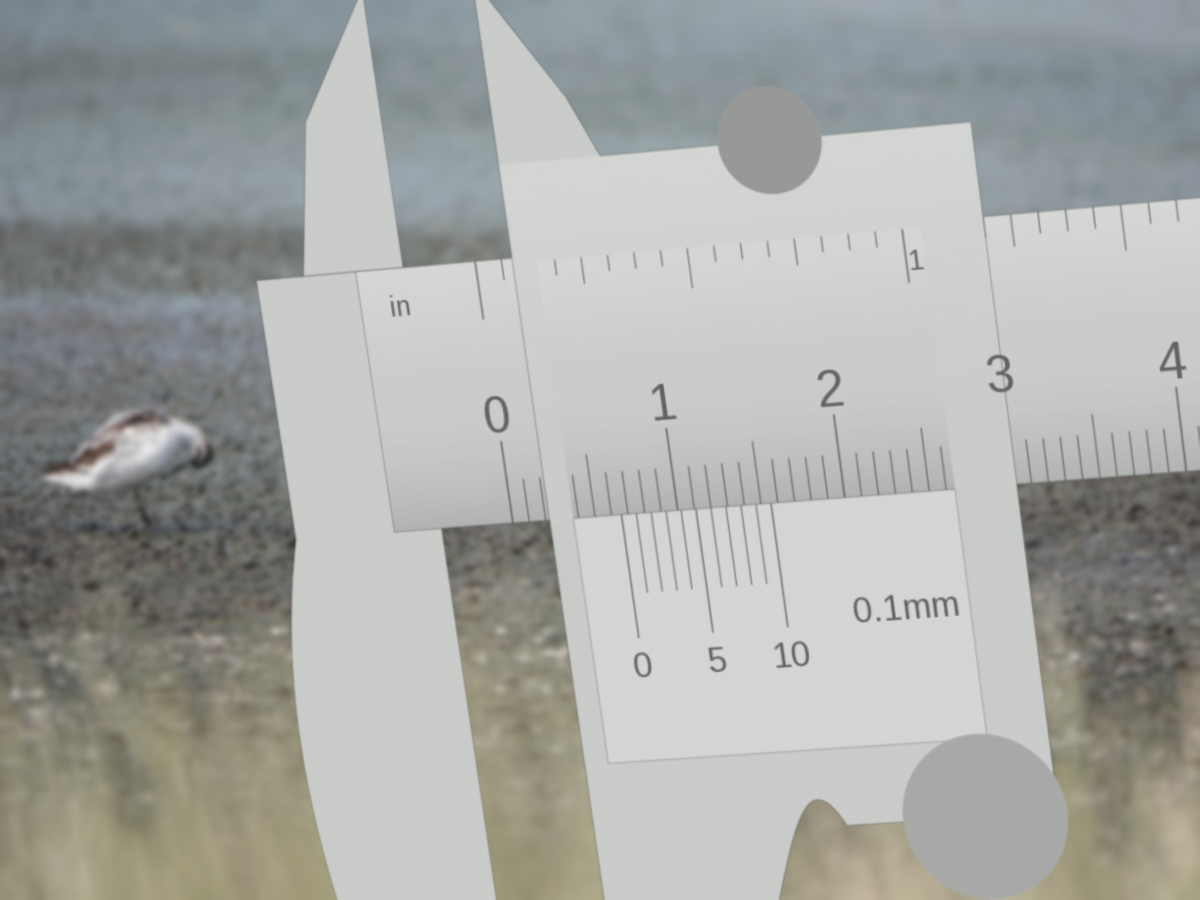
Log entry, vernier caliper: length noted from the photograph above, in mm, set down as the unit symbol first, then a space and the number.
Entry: mm 6.6
